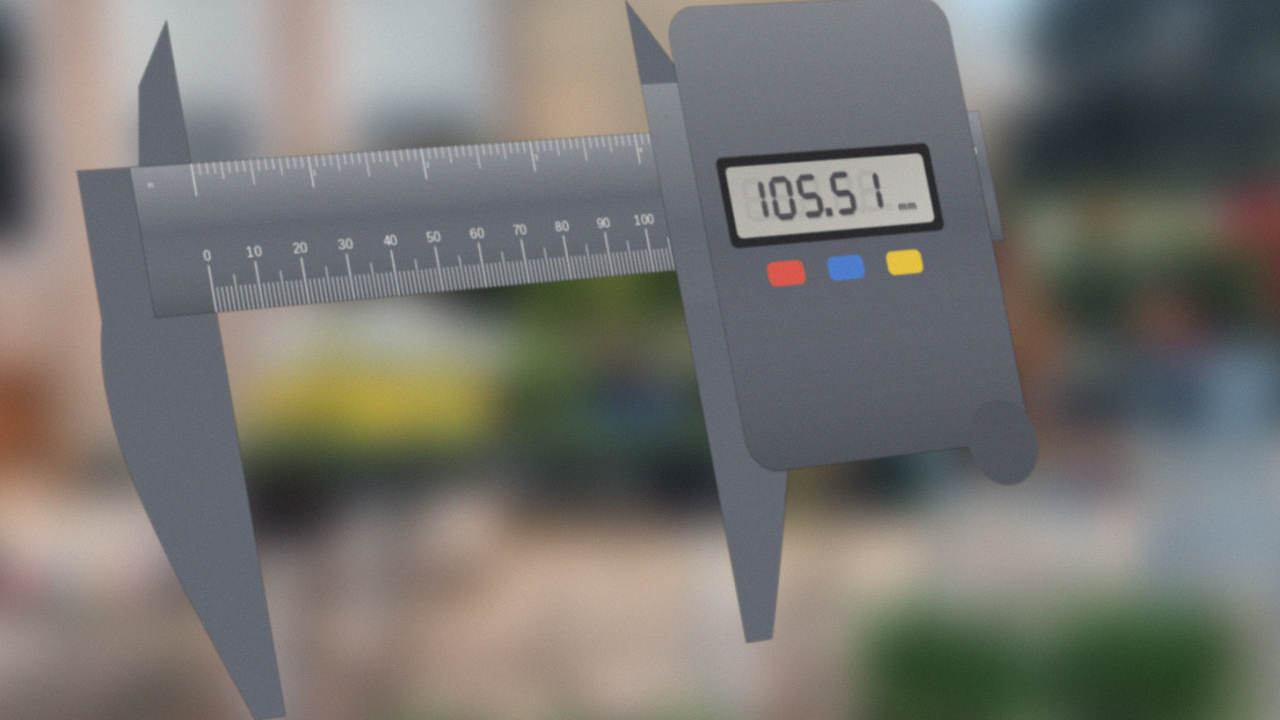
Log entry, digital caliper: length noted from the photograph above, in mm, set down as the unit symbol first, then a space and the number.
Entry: mm 105.51
